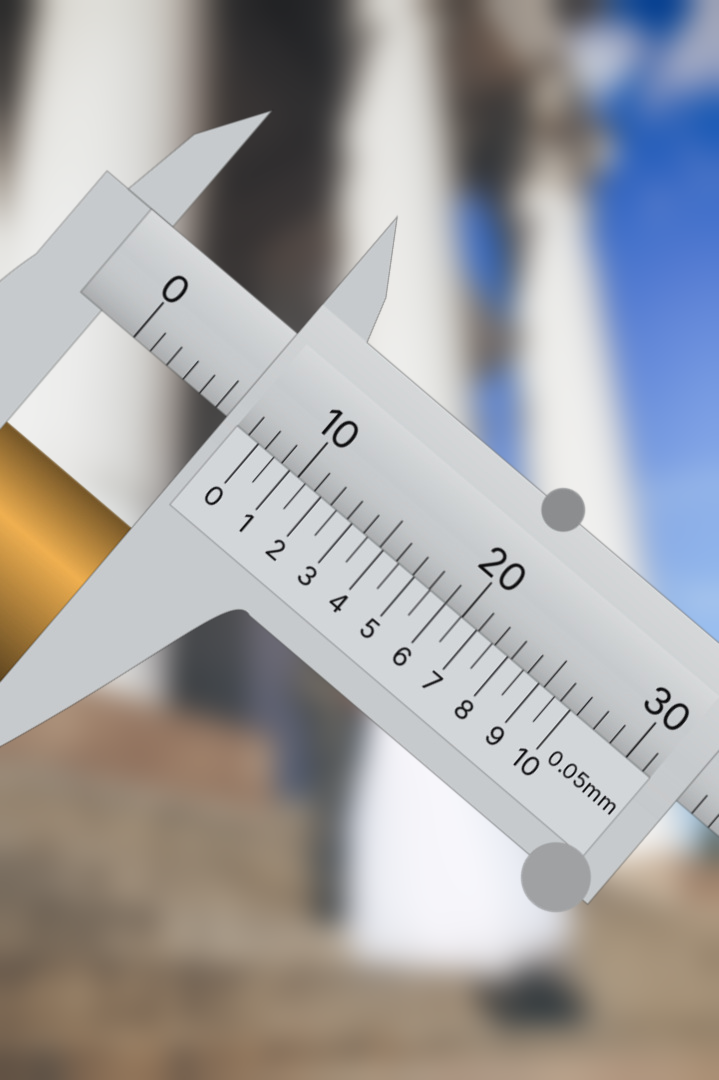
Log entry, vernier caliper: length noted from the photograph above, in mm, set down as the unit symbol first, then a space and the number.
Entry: mm 7.6
